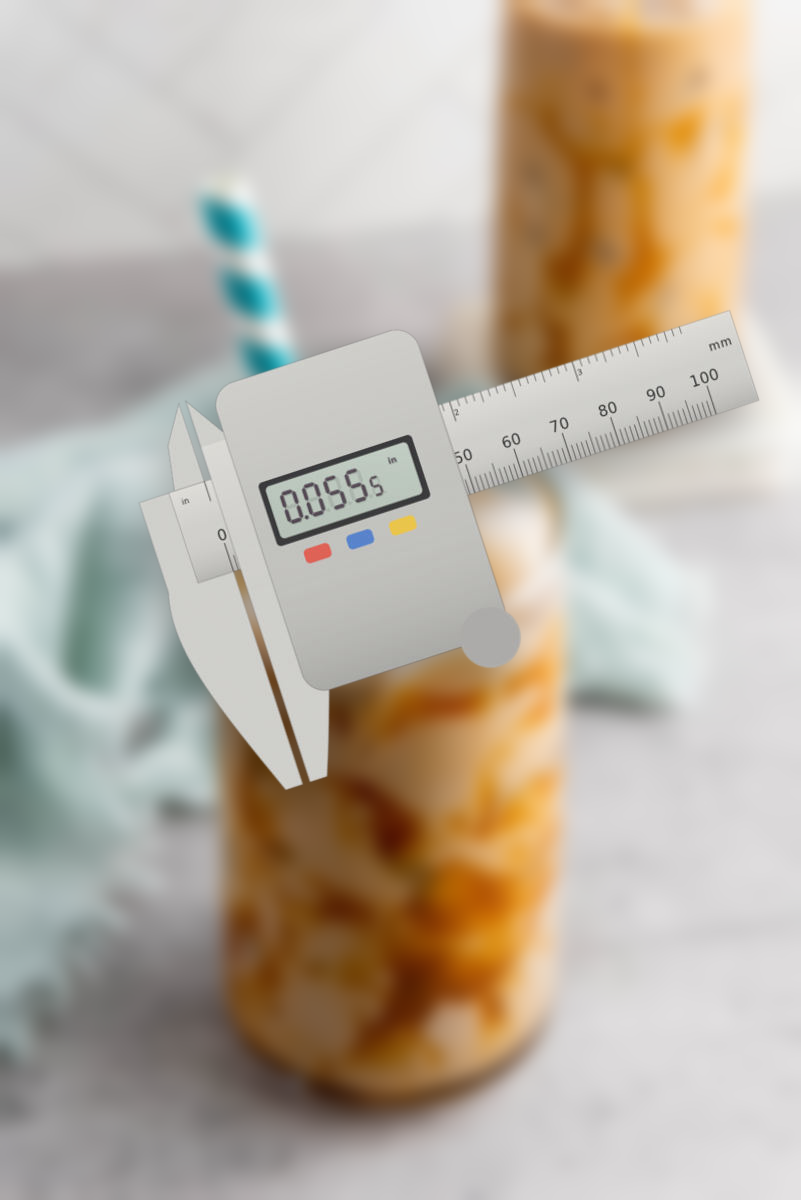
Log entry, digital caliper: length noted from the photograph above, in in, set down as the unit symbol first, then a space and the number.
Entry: in 0.0555
